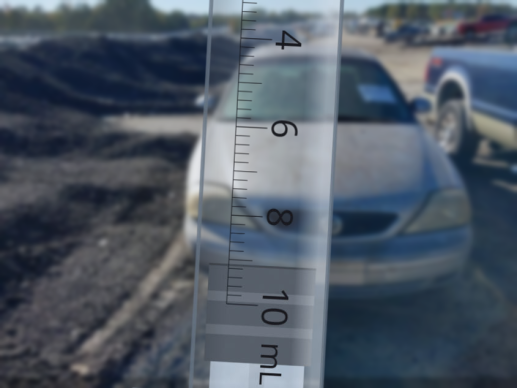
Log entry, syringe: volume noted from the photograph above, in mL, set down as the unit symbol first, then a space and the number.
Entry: mL 9.1
